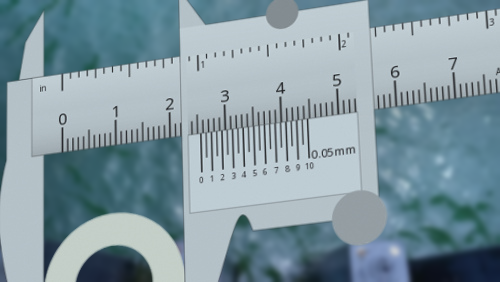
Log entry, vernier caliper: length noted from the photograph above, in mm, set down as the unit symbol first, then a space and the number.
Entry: mm 25.6
